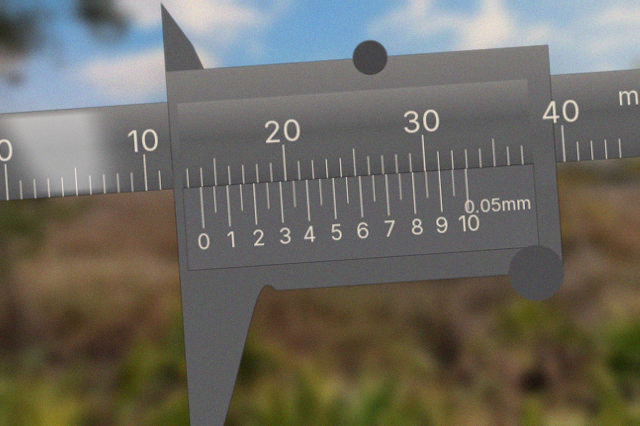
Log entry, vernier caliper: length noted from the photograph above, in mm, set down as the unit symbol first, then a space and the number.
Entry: mm 13.9
